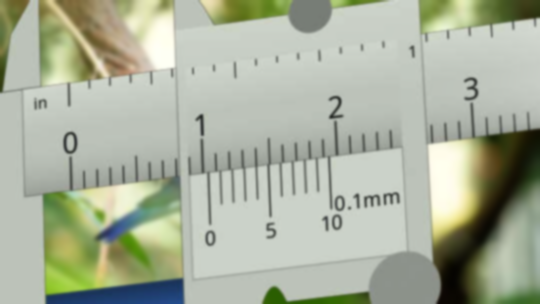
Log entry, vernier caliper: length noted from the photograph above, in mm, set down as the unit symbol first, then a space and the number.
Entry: mm 10.4
